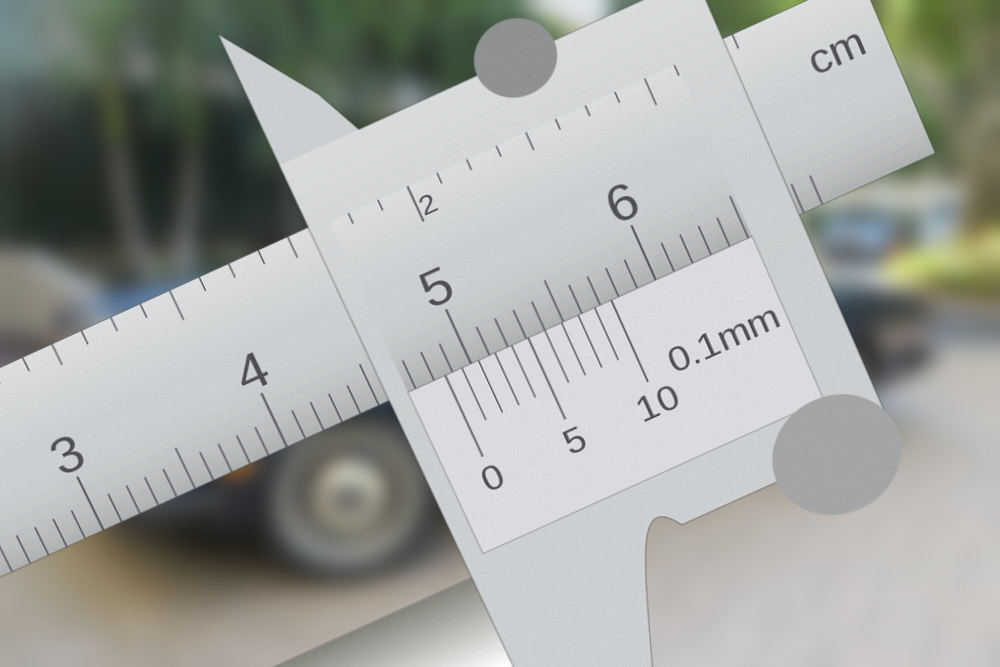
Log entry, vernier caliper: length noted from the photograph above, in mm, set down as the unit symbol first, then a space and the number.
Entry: mm 48.6
